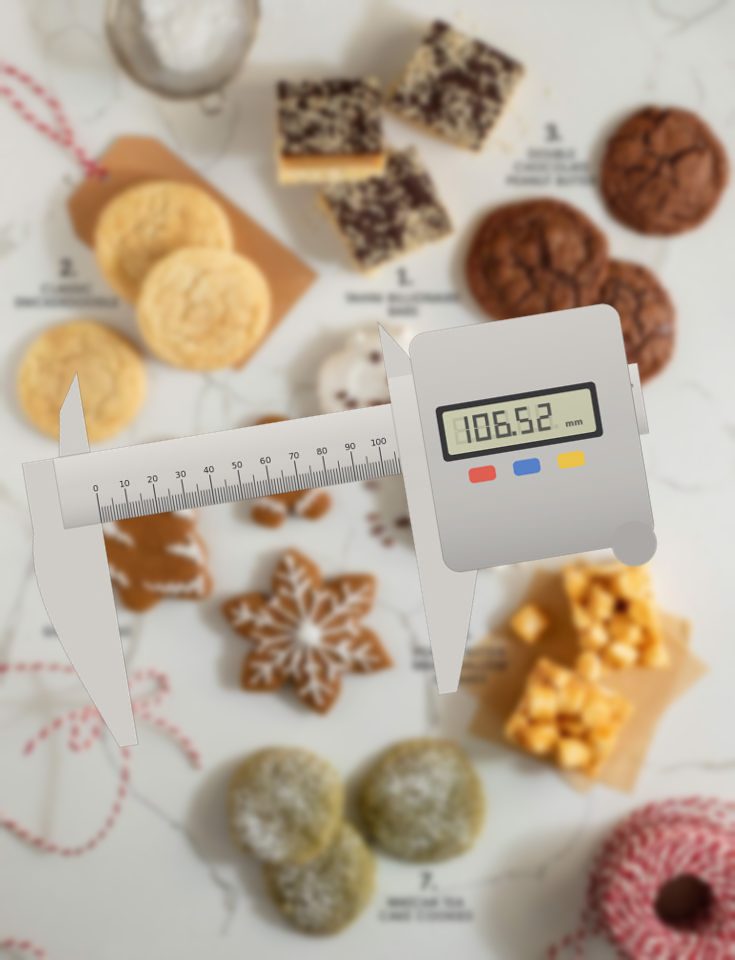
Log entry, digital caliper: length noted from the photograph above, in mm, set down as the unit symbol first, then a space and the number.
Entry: mm 106.52
